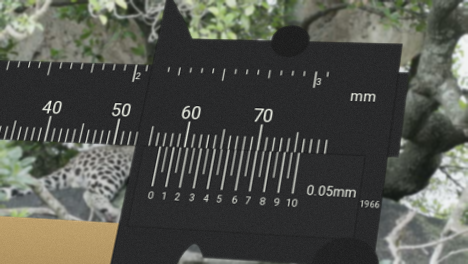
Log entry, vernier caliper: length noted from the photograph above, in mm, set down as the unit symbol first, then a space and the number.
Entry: mm 56.6
